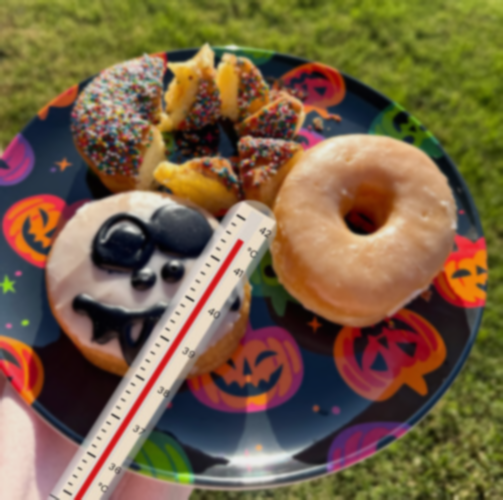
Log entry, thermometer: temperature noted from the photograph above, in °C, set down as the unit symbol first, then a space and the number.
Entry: °C 41.6
